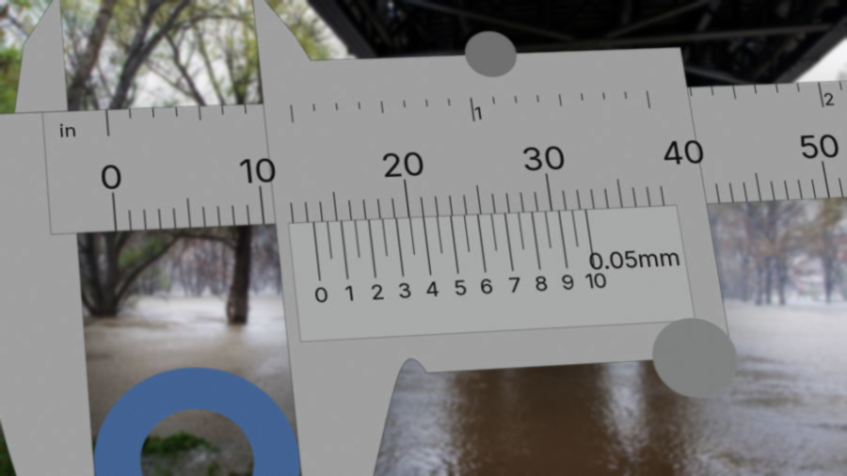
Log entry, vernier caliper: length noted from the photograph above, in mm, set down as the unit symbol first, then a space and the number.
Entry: mm 13.4
